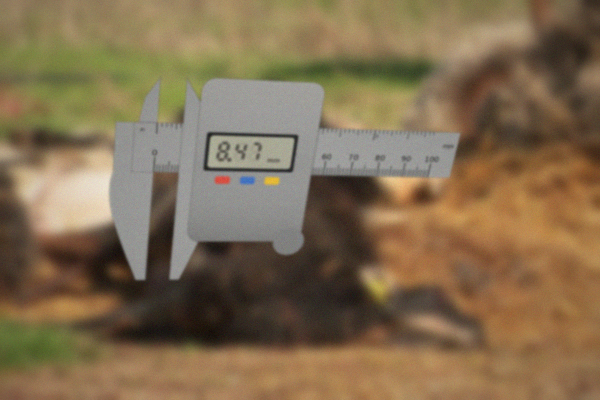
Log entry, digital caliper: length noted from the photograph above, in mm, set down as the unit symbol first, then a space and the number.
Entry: mm 8.47
